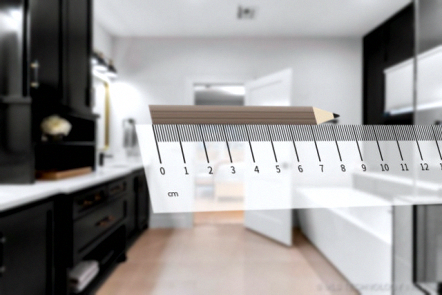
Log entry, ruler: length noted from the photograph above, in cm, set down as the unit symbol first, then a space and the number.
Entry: cm 8.5
